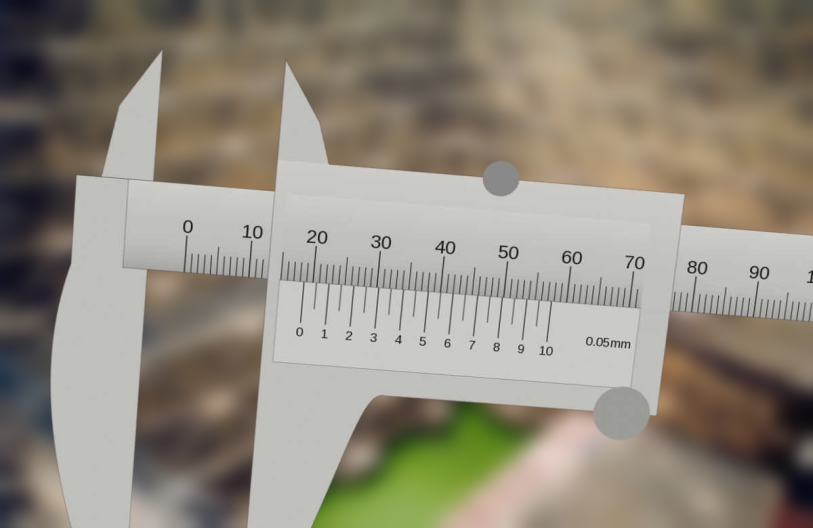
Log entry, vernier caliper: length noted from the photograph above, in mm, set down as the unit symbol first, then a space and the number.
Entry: mm 18.6
